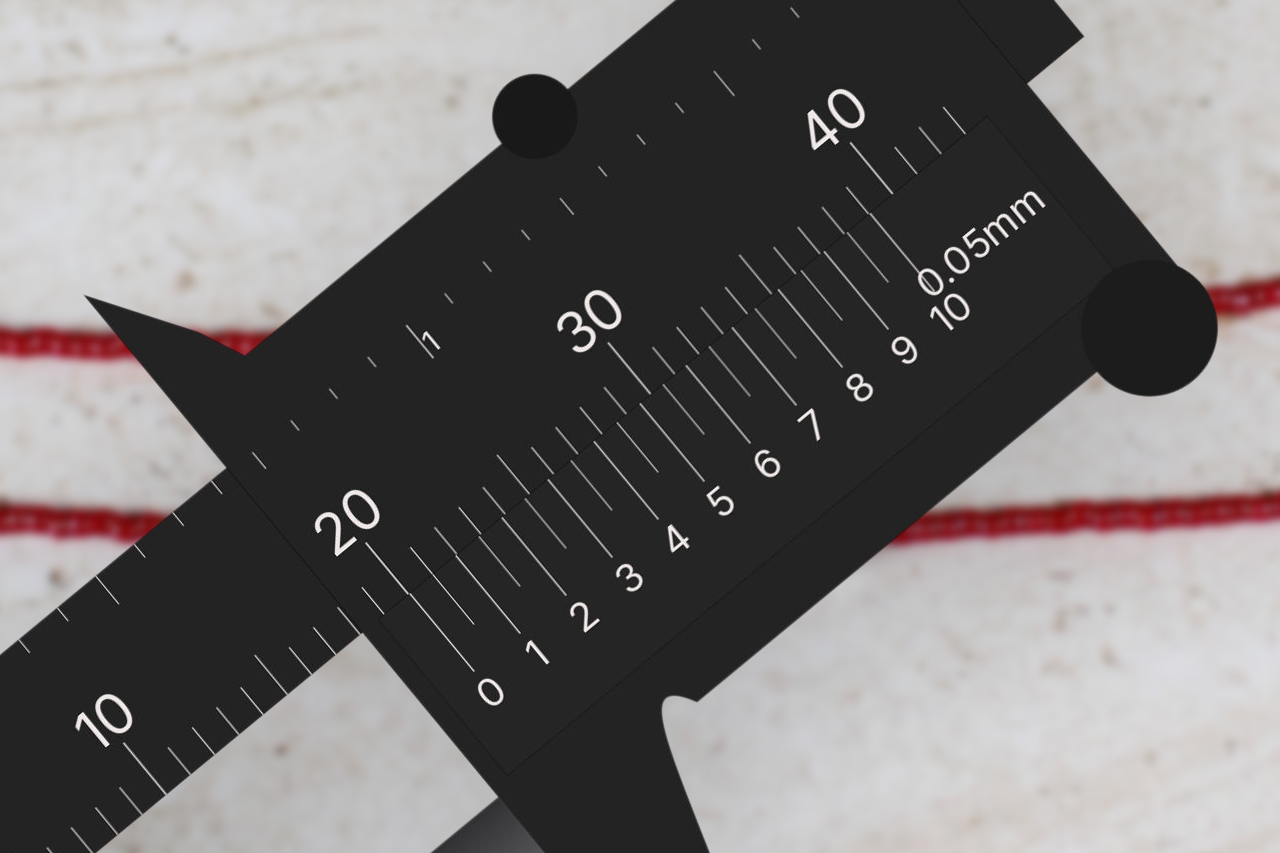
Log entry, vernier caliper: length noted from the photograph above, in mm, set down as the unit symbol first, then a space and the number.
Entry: mm 20.05
